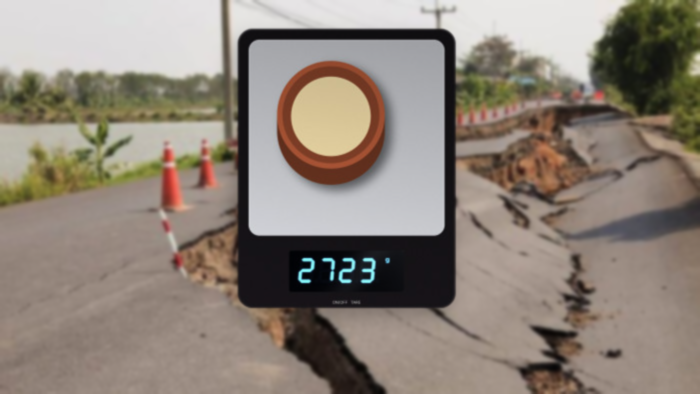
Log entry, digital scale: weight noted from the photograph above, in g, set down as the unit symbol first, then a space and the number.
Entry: g 2723
